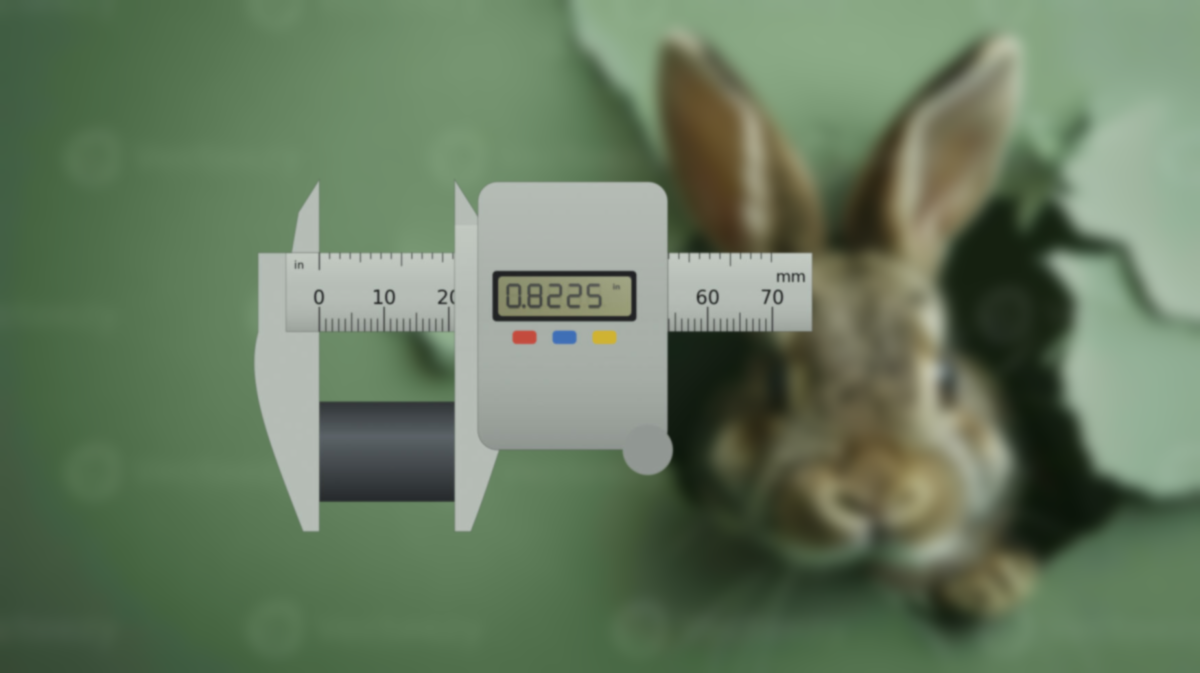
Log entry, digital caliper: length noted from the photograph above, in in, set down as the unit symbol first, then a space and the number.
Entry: in 0.8225
